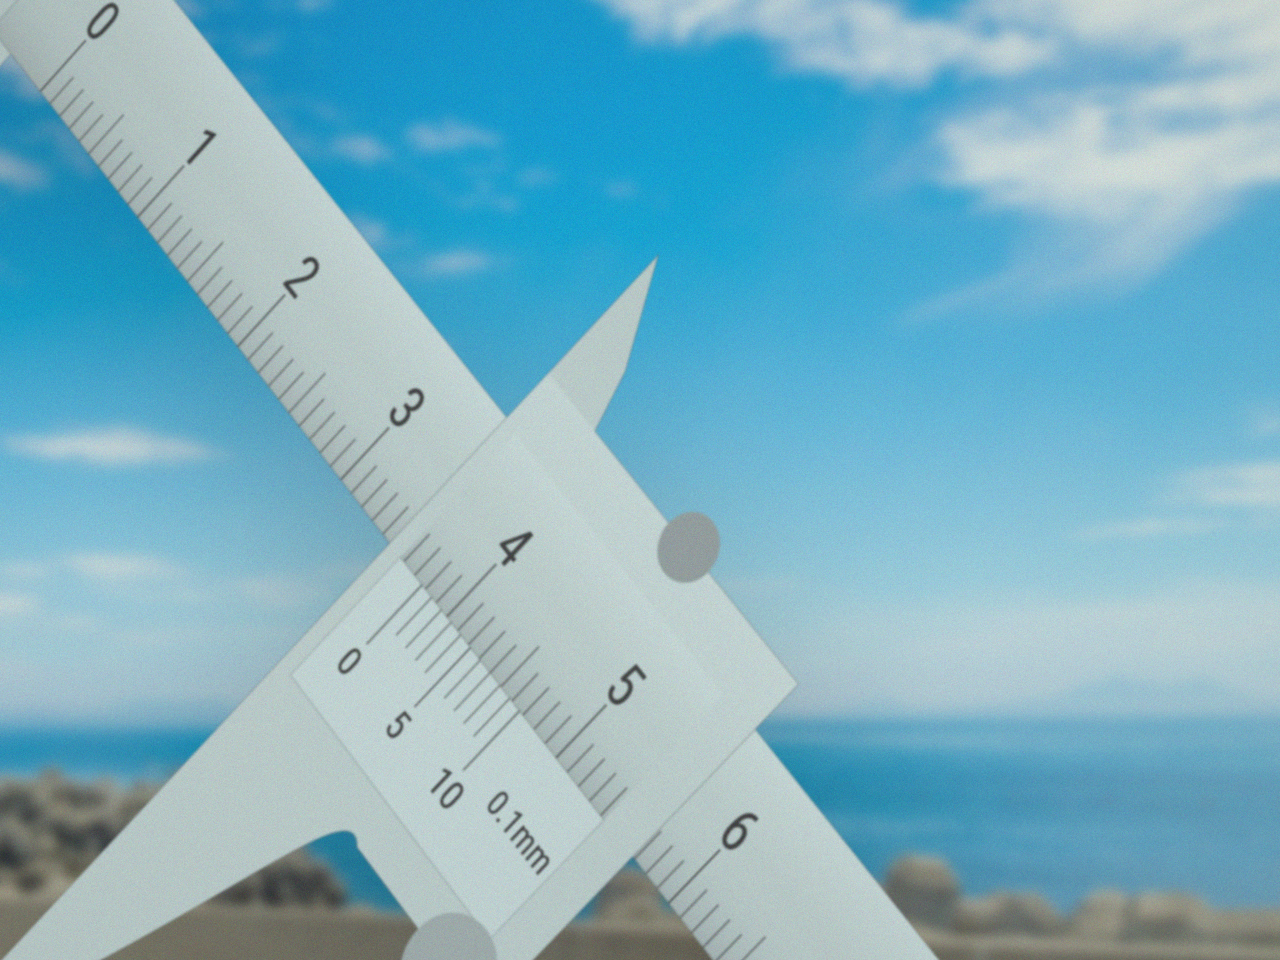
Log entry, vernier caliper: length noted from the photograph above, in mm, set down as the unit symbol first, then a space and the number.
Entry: mm 37.7
